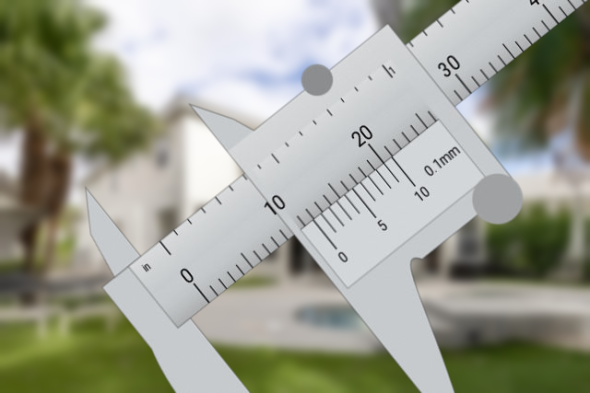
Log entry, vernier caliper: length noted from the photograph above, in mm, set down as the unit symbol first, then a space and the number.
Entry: mm 11.9
